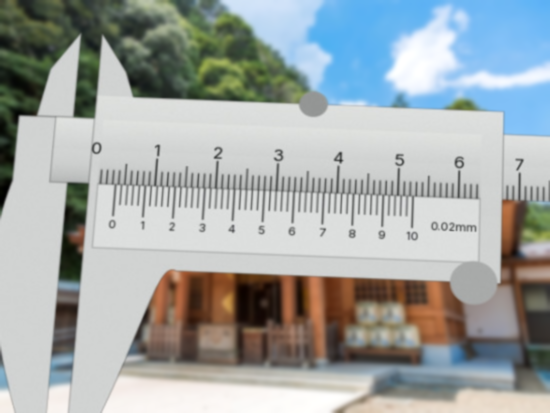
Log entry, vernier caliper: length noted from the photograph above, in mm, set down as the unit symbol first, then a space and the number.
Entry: mm 3.5
